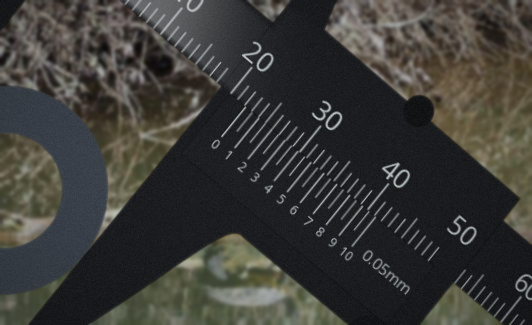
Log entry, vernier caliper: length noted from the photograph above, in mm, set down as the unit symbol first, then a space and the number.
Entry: mm 22.2
